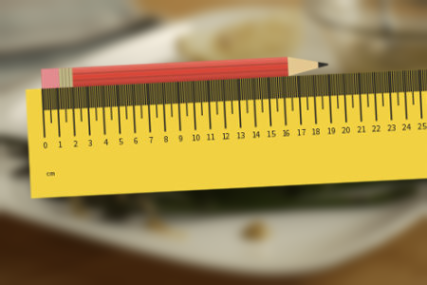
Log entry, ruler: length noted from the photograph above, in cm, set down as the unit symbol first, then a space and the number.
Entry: cm 19
